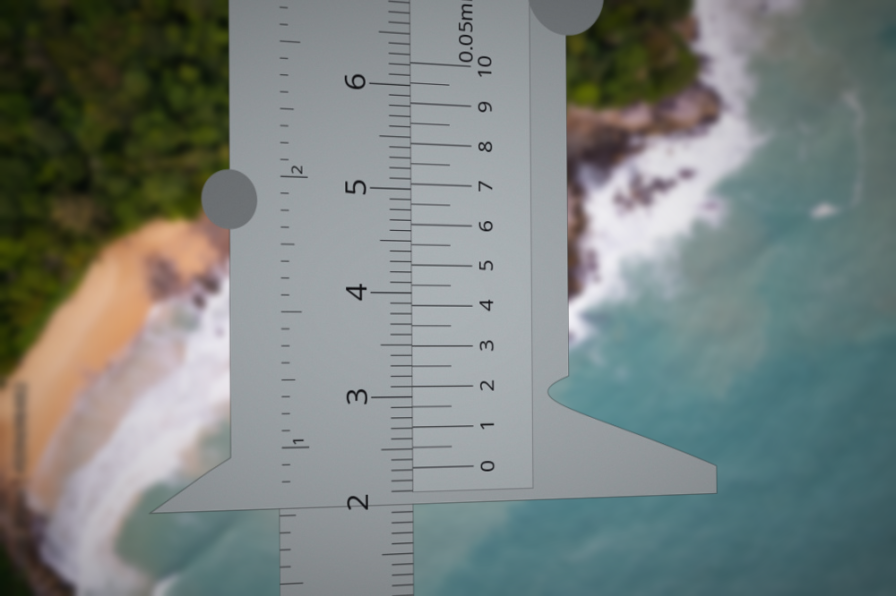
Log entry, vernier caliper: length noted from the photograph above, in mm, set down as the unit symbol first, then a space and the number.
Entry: mm 23.2
